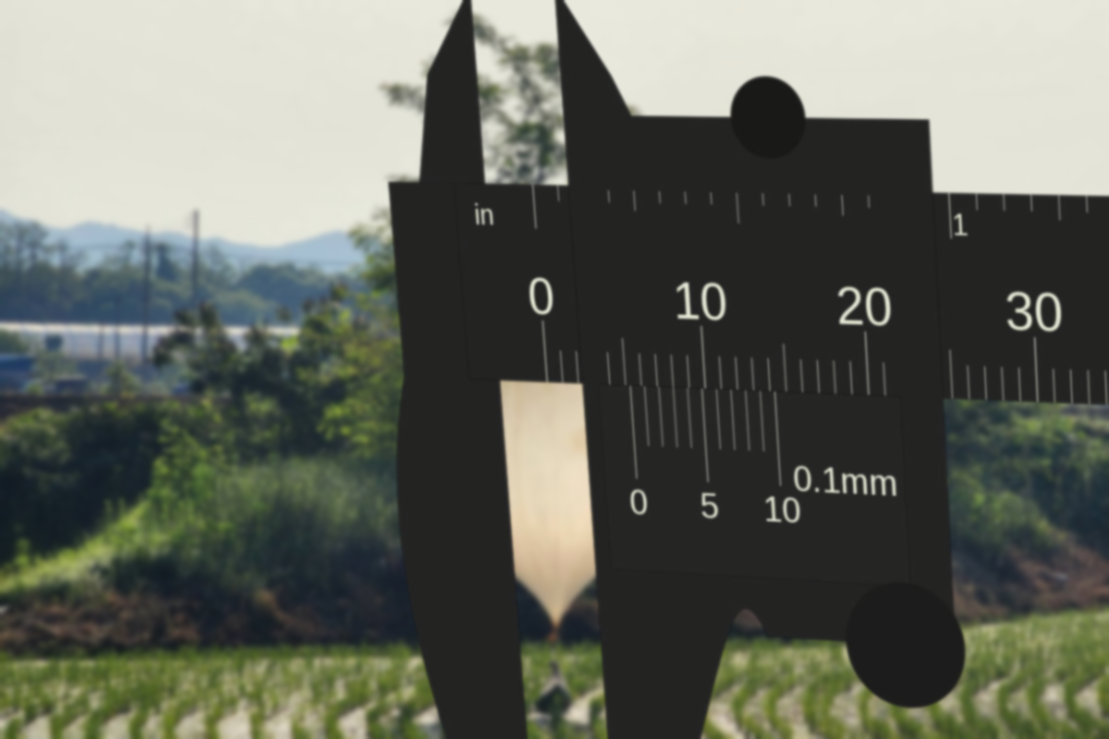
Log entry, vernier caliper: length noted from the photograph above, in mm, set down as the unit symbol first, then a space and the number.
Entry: mm 5.3
